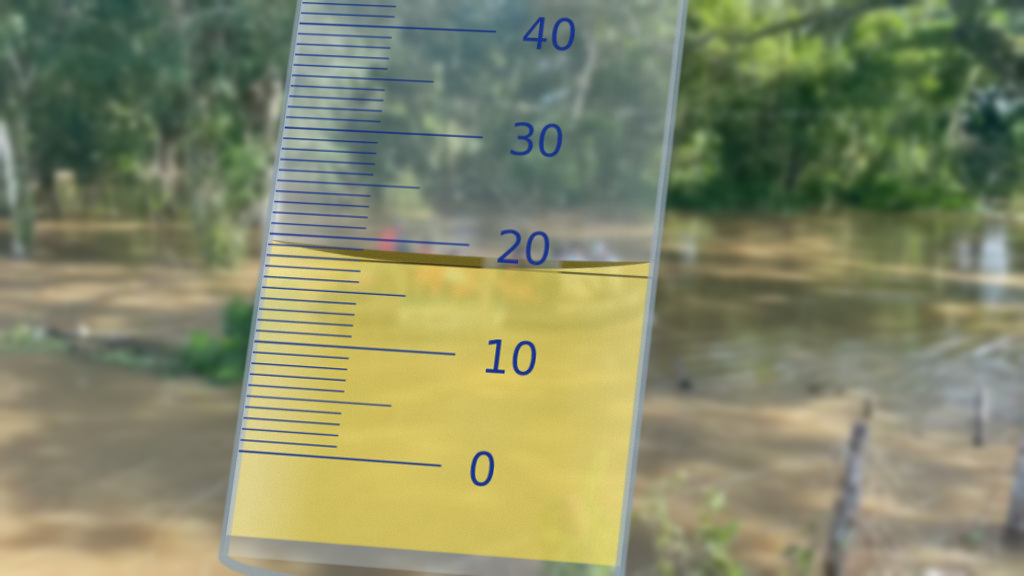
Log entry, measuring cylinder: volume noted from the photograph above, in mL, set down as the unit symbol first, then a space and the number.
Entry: mL 18
